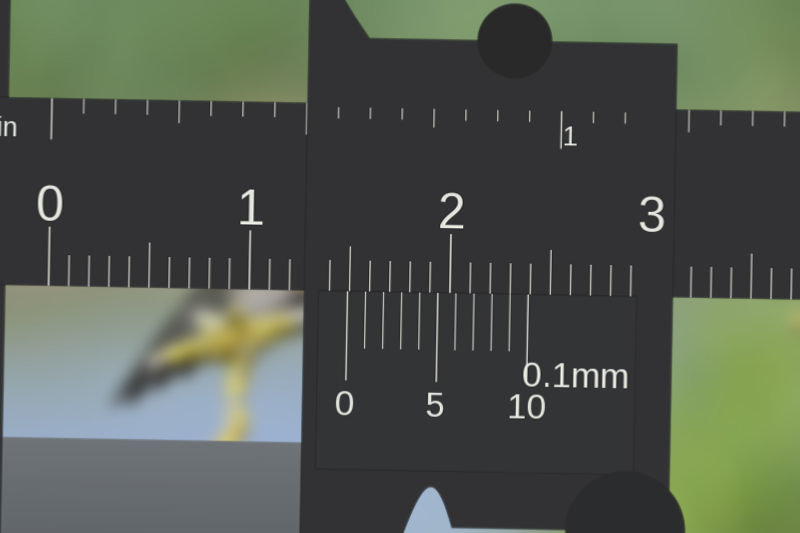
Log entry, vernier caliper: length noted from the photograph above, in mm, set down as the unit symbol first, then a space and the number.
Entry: mm 14.9
